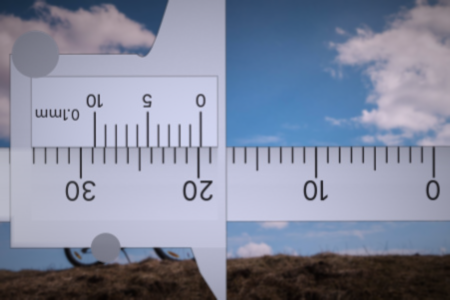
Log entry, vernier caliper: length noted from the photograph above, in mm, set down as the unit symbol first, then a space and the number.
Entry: mm 19.8
